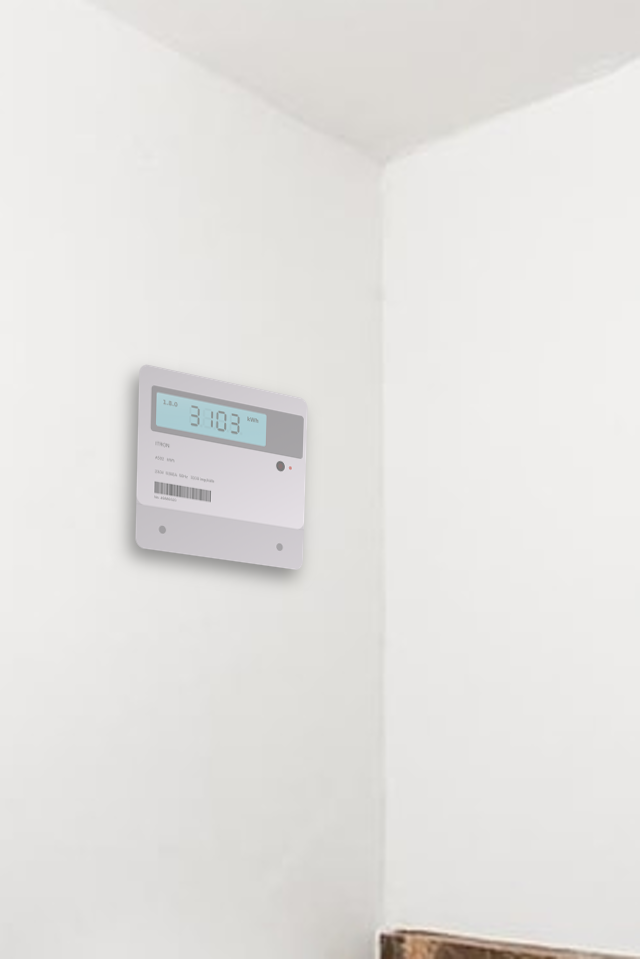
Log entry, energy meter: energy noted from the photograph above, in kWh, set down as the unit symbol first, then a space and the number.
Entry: kWh 3103
